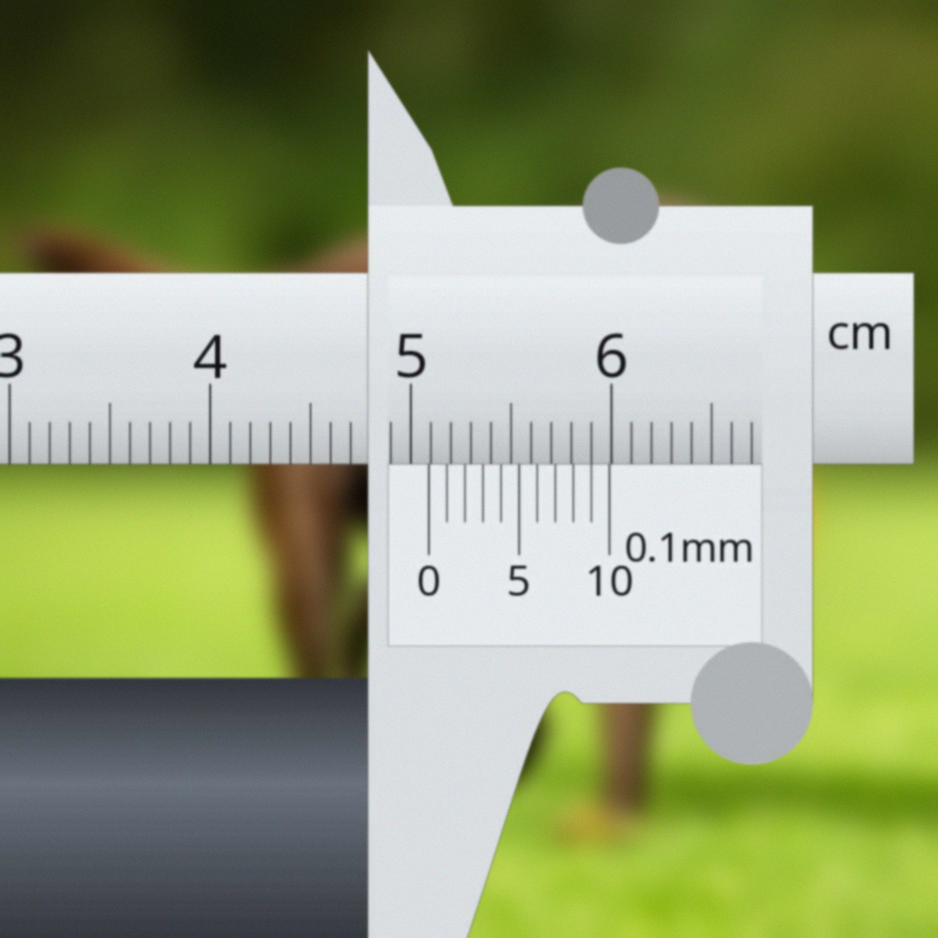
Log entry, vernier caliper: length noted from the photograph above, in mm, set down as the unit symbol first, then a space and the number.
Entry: mm 50.9
